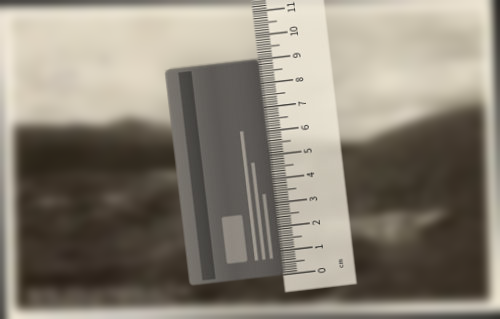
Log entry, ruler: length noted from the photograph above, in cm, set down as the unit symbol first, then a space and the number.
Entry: cm 9
